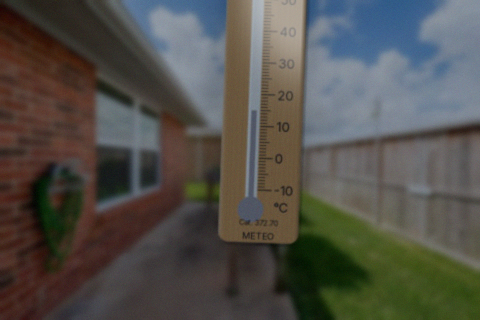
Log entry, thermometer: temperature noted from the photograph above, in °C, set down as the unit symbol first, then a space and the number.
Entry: °C 15
